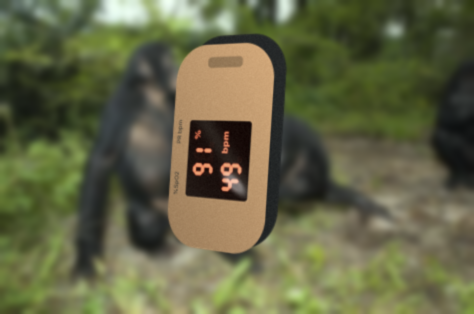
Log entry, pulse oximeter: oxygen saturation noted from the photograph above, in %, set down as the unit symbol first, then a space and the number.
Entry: % 91
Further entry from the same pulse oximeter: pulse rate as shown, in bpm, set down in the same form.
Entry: bpm 49
